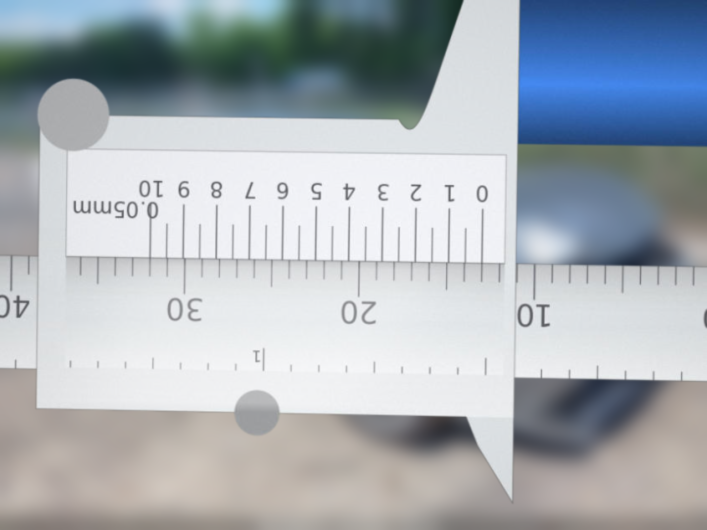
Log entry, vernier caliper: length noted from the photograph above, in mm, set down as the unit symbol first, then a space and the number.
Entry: mm 13.0
